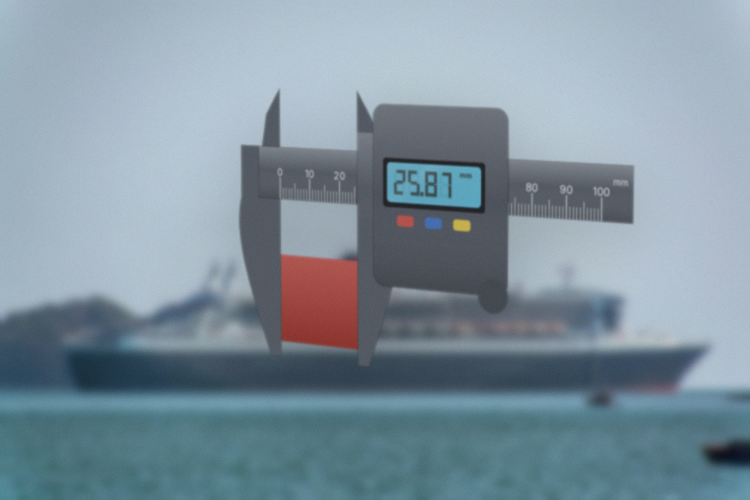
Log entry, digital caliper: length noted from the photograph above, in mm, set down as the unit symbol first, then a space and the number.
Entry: mm 25.87
